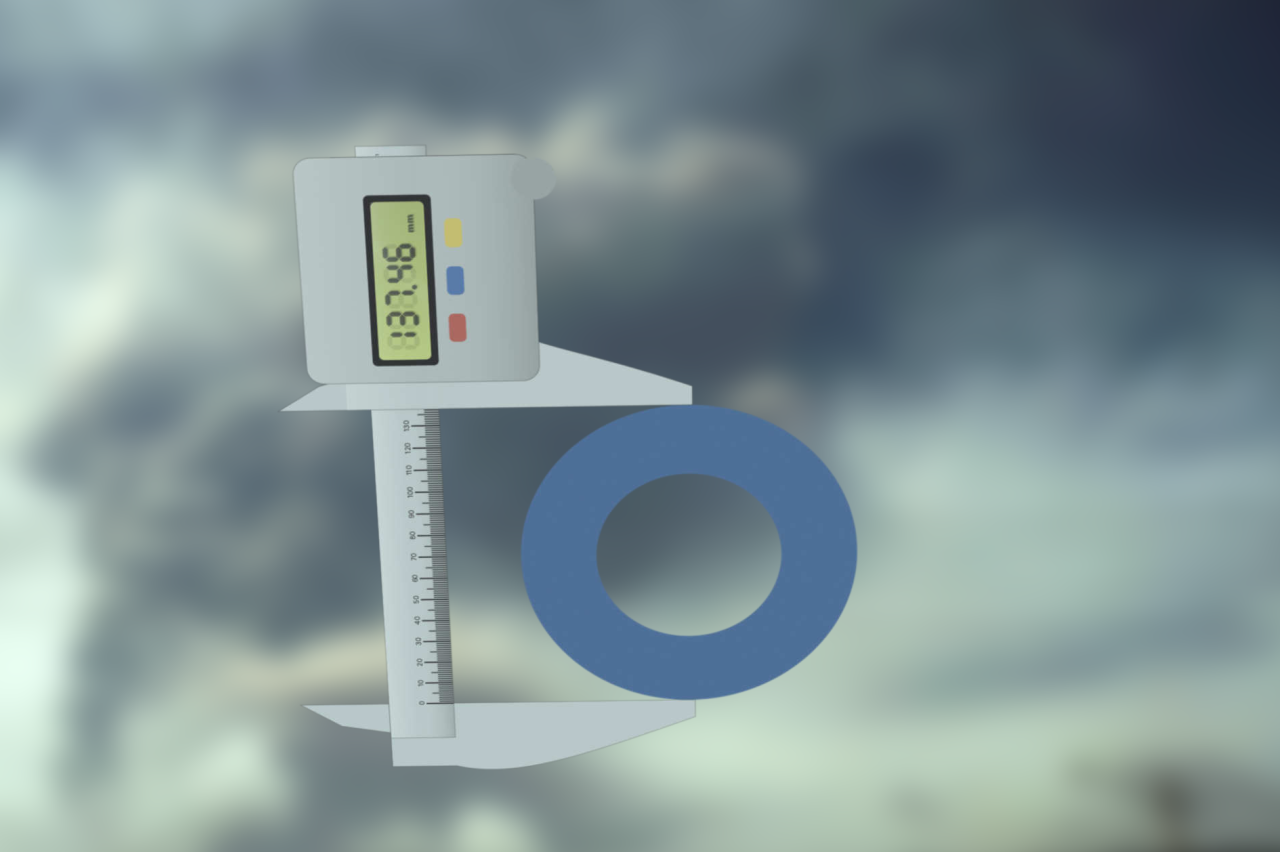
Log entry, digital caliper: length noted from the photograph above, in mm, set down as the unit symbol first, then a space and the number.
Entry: mm 137.46
